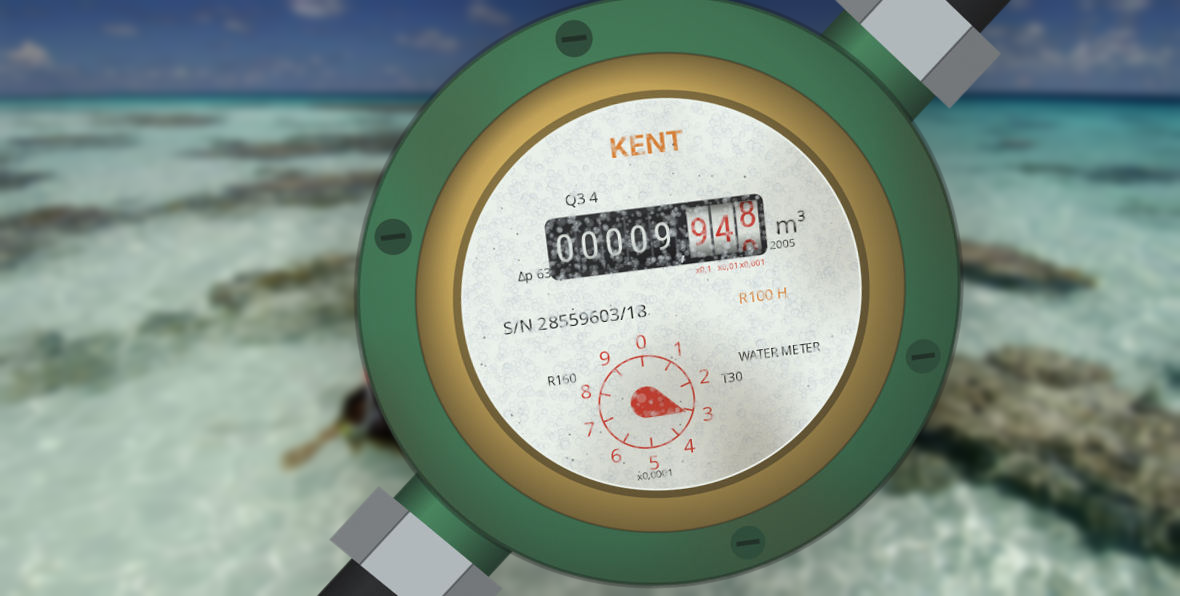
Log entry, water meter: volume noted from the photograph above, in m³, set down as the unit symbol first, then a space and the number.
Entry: m³ 9.9483
